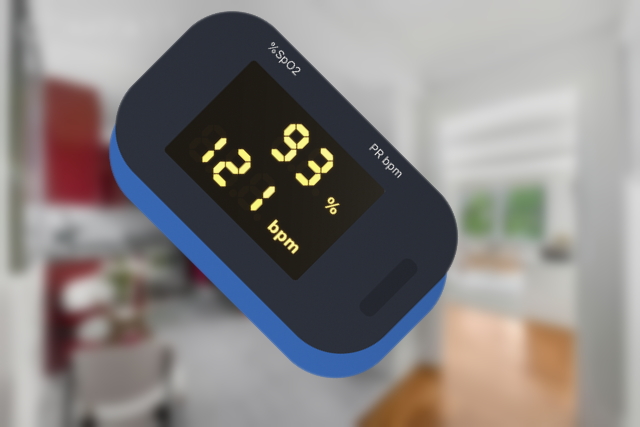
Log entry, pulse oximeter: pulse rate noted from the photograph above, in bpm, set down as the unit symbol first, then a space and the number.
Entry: bpm 121
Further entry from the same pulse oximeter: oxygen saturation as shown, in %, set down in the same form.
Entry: % 93
